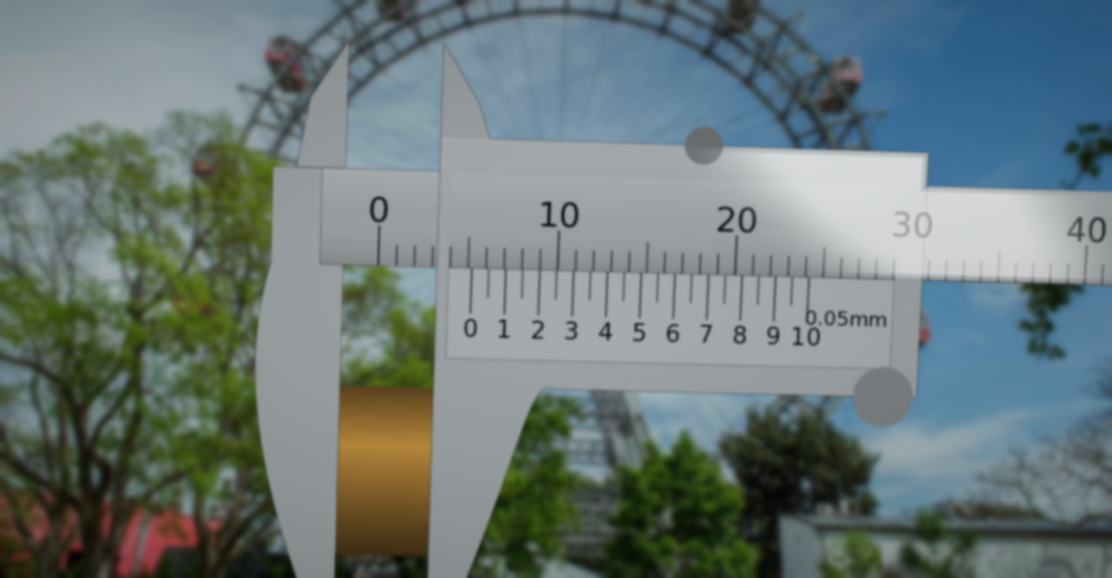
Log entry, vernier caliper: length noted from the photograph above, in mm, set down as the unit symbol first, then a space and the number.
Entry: mm 5.2
